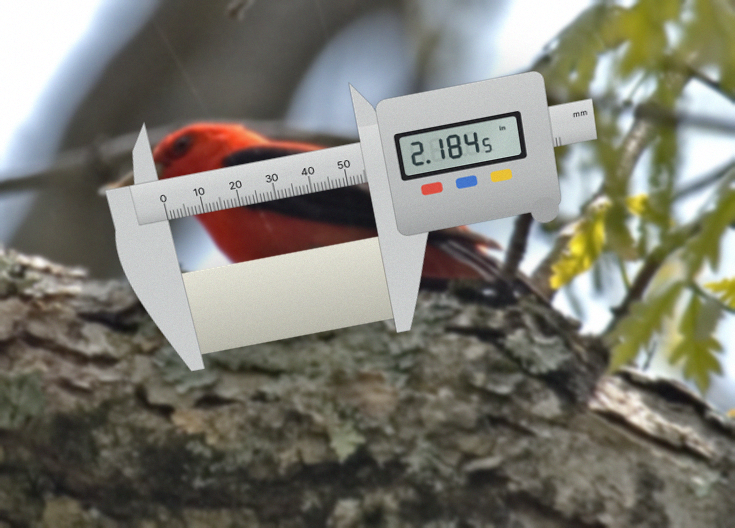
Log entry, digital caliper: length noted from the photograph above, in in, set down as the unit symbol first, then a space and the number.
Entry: in 2.1845
